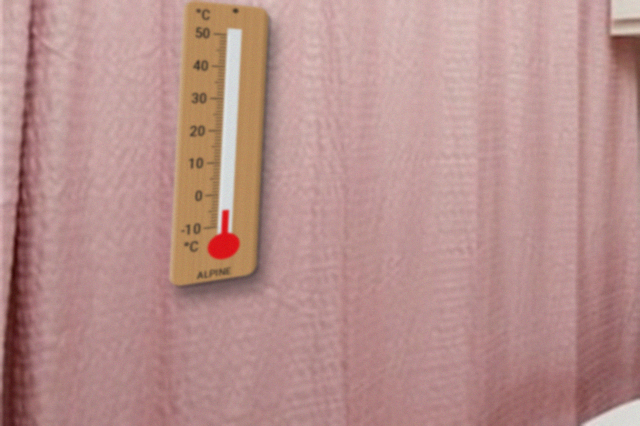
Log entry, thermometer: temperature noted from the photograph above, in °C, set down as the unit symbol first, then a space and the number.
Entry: °C -5
